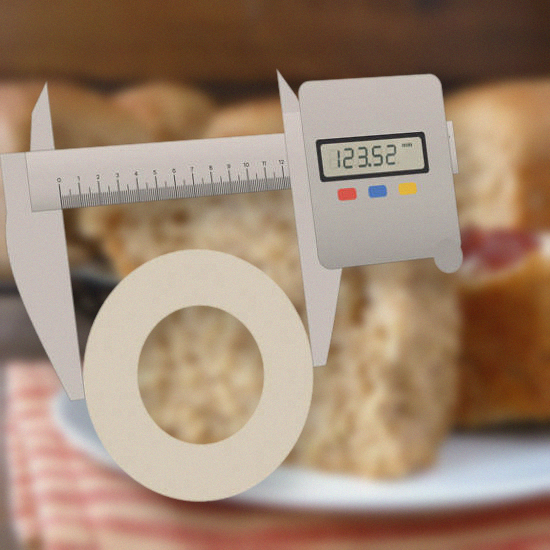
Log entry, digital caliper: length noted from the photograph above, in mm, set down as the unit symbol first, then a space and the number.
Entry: mm 123.52
